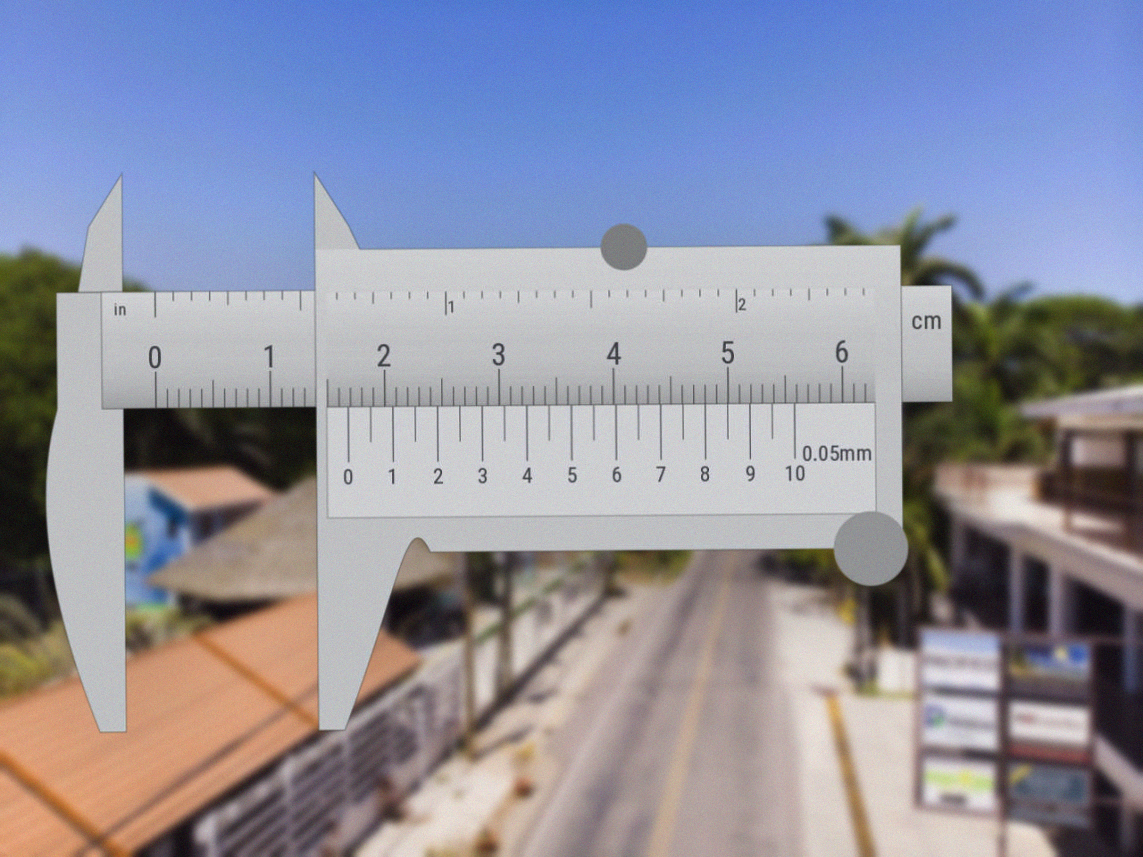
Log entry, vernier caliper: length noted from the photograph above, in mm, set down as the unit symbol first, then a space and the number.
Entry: mm 16.8
